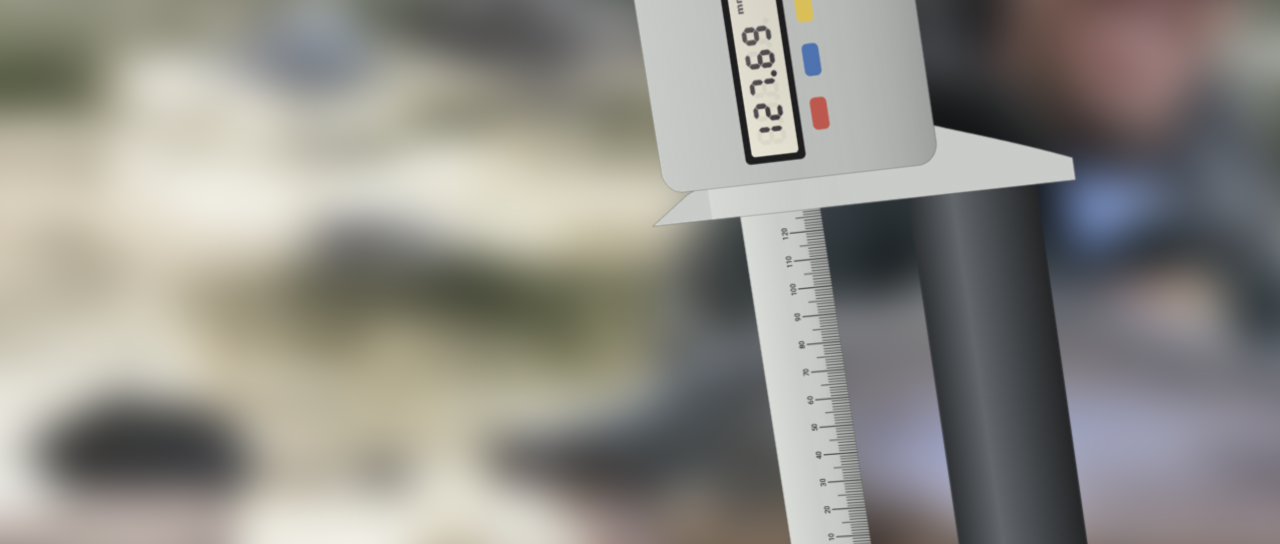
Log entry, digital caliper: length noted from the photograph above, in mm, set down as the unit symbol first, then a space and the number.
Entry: mm 127.69
